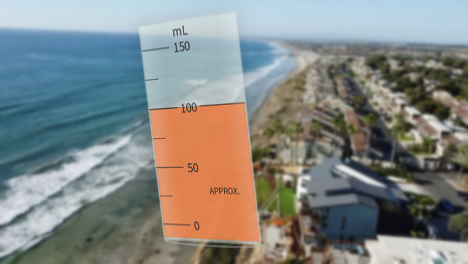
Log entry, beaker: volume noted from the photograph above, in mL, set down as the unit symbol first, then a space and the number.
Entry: mL 100
